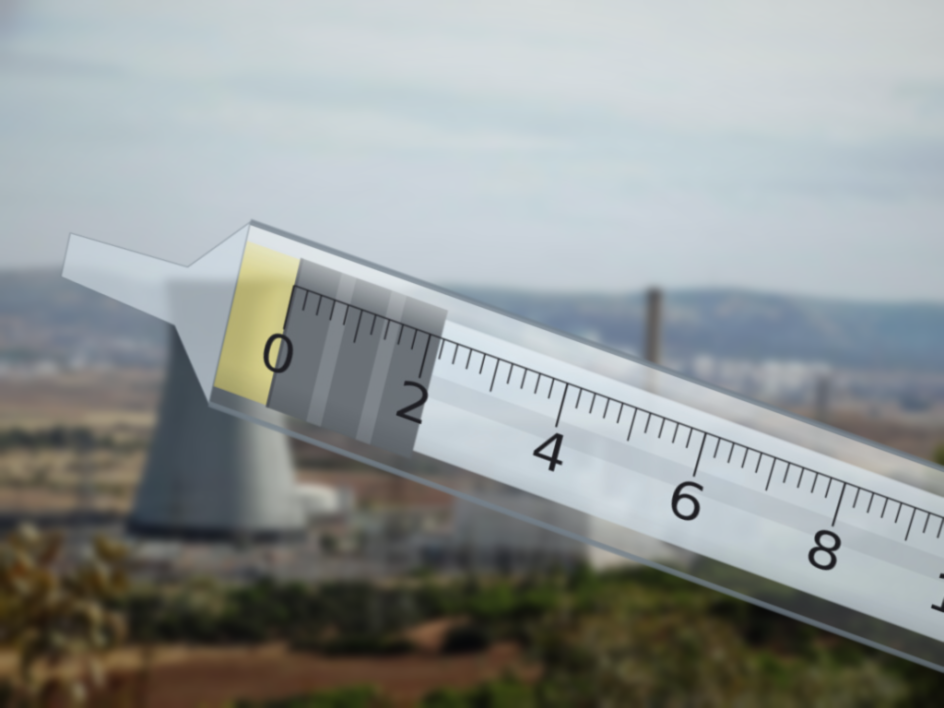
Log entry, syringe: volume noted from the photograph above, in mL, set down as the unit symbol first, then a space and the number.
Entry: mL 0
